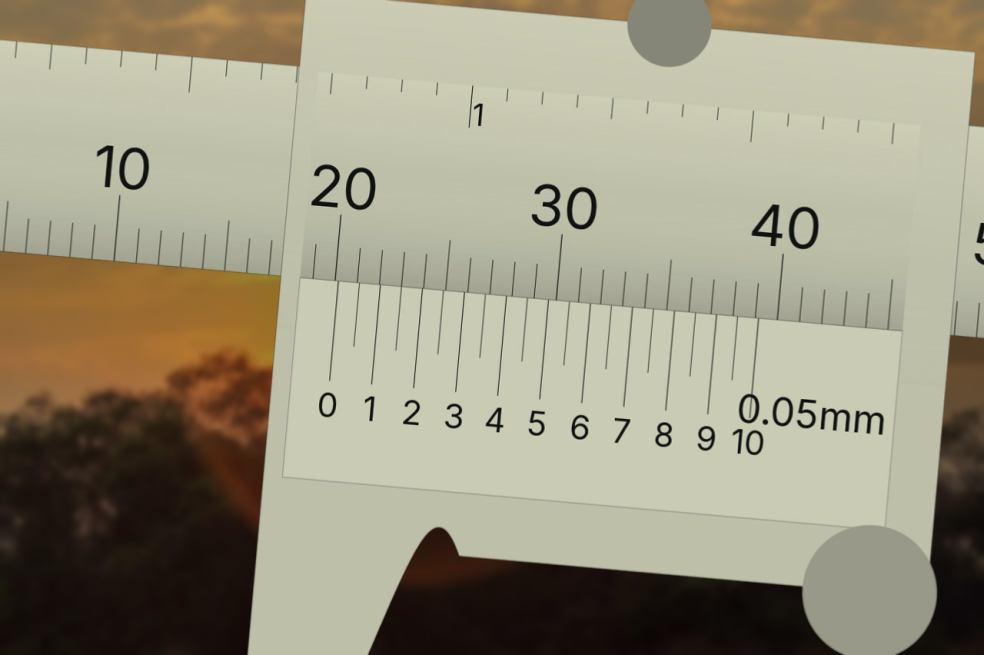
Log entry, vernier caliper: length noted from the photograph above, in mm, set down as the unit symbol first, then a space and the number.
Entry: mm 20.15
